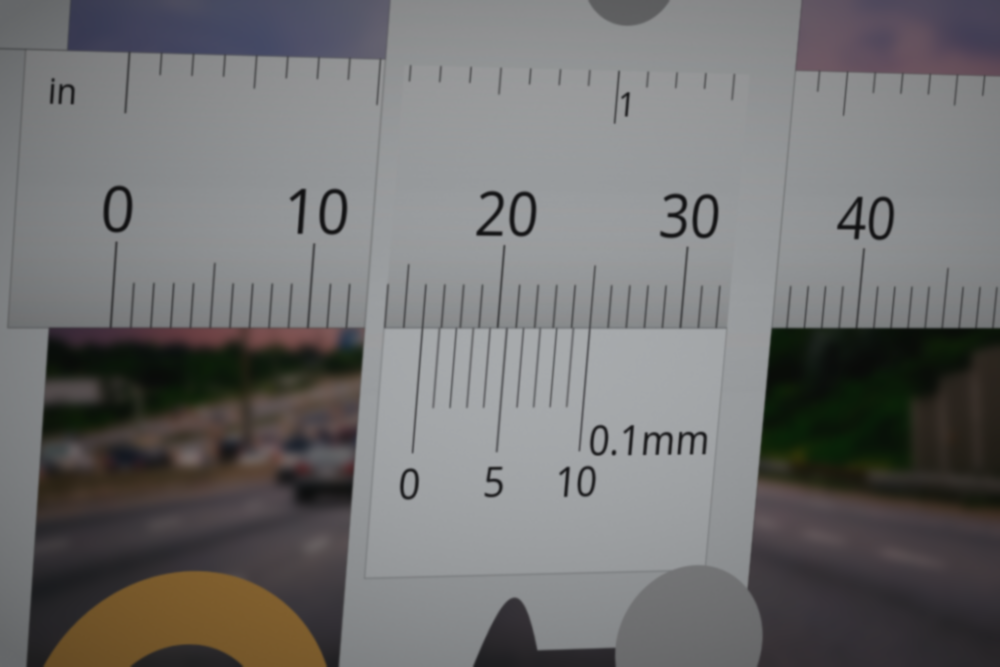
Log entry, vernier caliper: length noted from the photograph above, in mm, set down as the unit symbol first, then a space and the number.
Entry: mm 16.0
